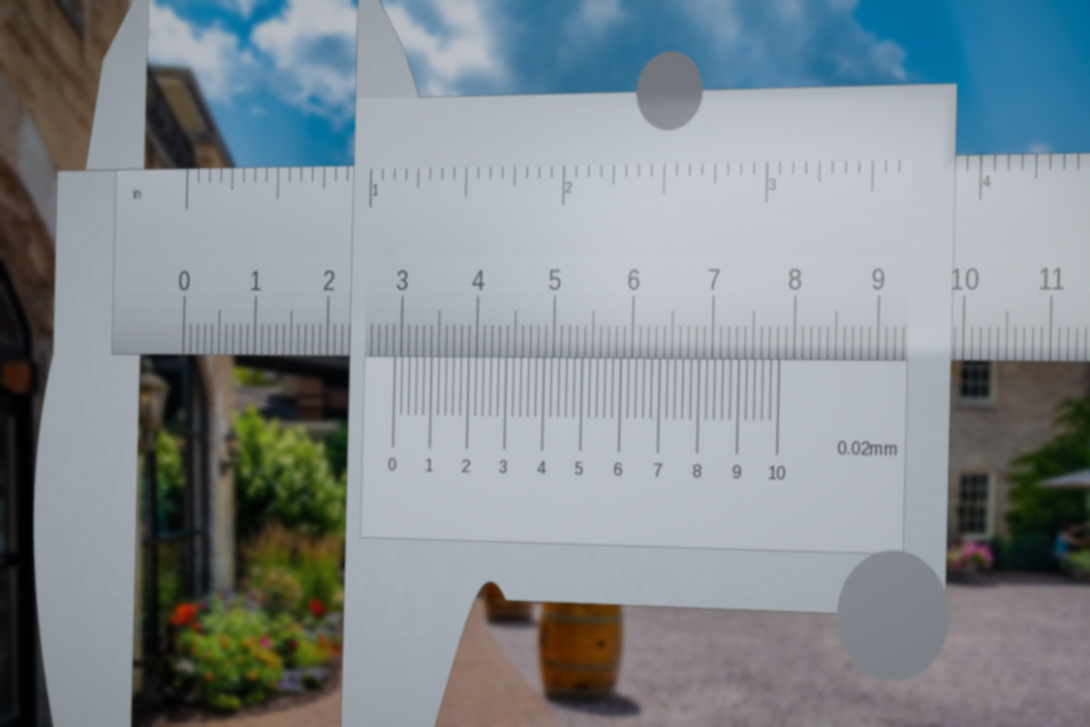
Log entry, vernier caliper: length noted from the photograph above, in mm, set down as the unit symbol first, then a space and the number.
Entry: mm 29.2
